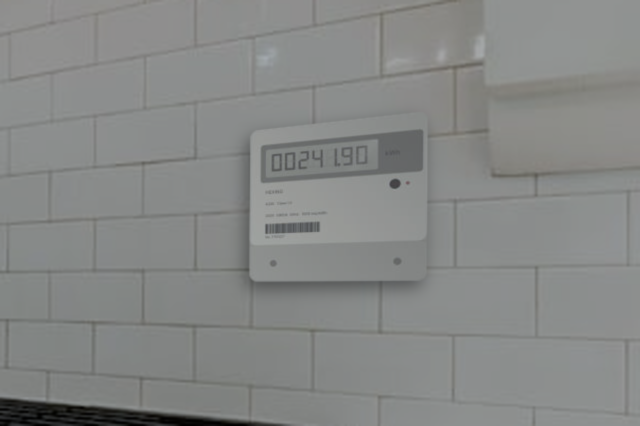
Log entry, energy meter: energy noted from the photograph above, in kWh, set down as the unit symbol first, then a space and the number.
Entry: kWh 241.90
